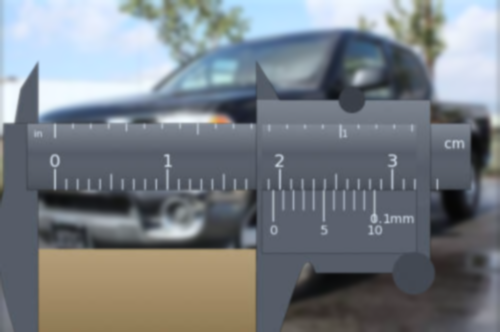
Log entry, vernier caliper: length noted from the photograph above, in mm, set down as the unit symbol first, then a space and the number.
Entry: mm 19.4
